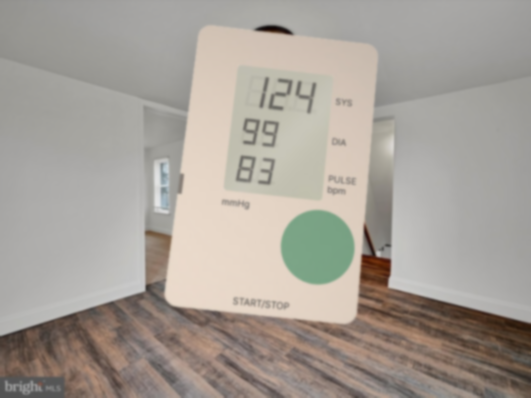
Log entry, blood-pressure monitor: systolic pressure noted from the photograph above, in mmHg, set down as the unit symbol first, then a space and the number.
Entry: mmHg 124
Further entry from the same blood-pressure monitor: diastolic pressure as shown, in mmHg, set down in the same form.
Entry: mmHg 99
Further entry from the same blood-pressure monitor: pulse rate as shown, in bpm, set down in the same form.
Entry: bpm 83
